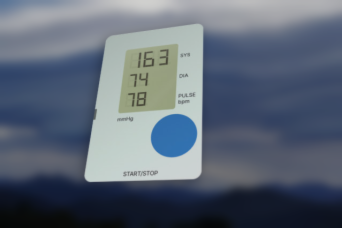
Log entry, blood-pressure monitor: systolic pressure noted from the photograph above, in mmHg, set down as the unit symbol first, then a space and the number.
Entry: mmHg 163
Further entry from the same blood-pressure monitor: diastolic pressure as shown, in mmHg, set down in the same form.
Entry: mmHg 74
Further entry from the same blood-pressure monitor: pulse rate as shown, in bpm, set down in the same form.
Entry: bpm 78
